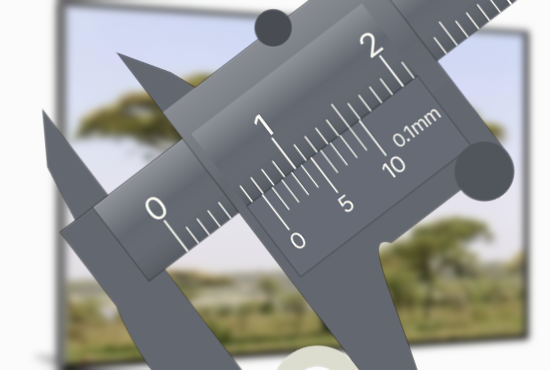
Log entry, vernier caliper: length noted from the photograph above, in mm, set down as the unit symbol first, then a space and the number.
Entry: mm 6.9
